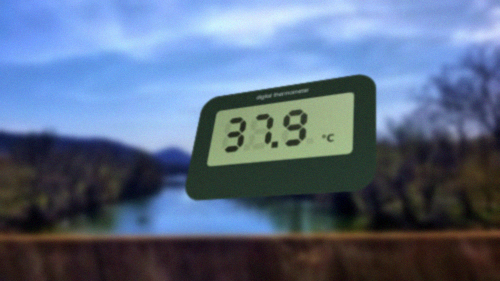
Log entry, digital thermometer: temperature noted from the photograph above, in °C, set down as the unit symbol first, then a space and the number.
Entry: °C 37.9
